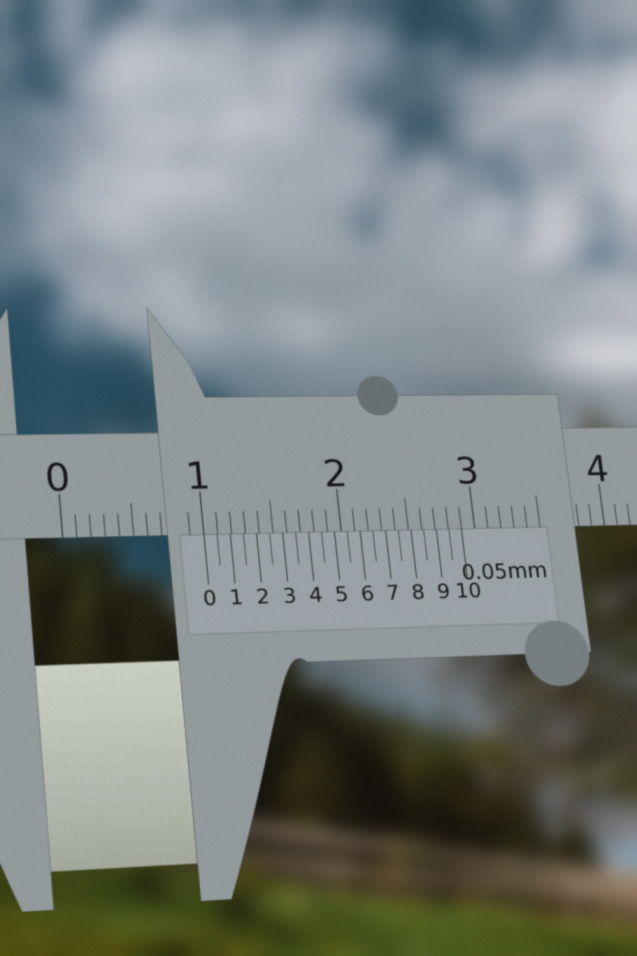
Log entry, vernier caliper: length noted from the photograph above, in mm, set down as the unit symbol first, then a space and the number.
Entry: mm 10.0
